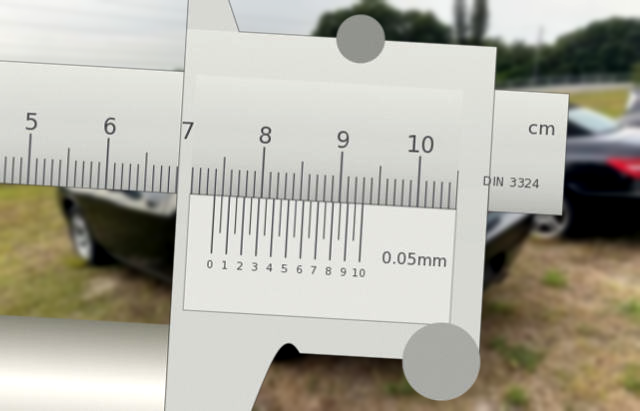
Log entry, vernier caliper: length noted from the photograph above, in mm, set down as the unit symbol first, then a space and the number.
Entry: mm 74.0
